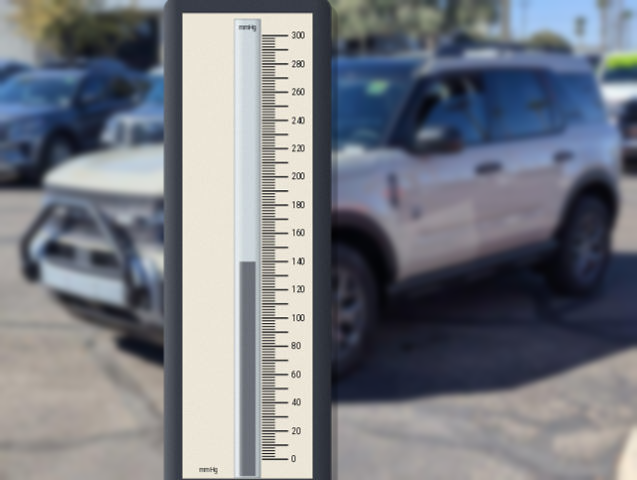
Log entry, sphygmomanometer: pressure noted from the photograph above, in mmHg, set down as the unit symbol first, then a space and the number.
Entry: mmHg 140
